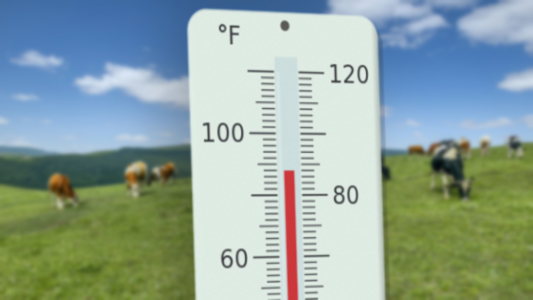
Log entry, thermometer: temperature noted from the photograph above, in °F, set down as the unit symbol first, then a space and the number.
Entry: °F 88
